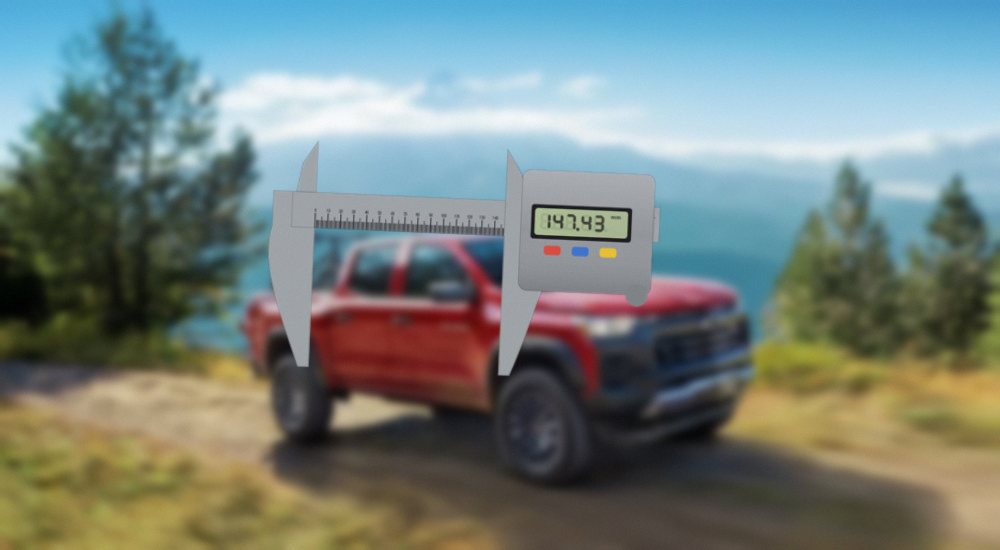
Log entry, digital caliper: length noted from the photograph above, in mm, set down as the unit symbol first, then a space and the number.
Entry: mm 147.43
